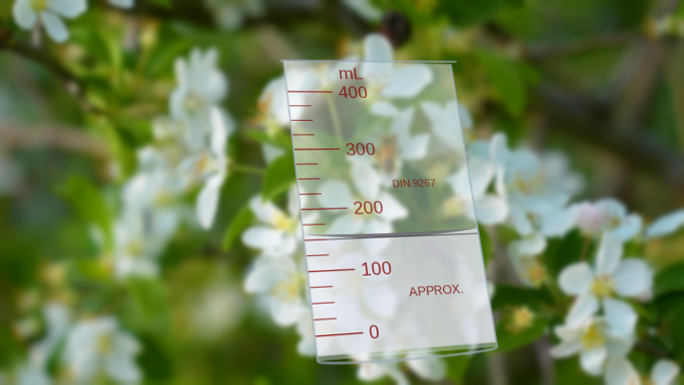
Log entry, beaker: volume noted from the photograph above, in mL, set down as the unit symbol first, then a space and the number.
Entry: mL 150
